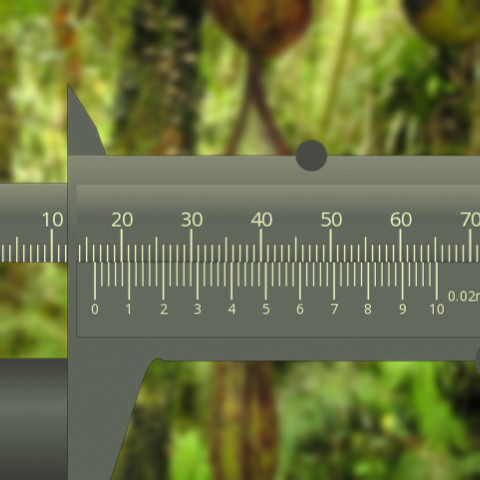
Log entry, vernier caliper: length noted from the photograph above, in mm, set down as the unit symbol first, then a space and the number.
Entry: mm 16.2
